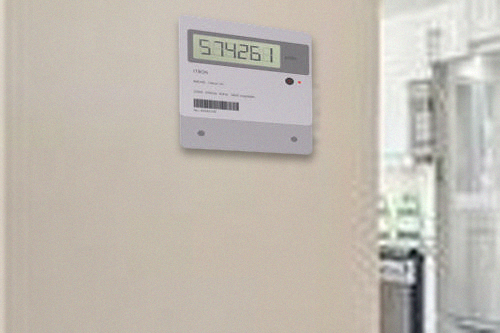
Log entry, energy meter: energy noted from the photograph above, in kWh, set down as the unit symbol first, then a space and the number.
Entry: kWh 574261
